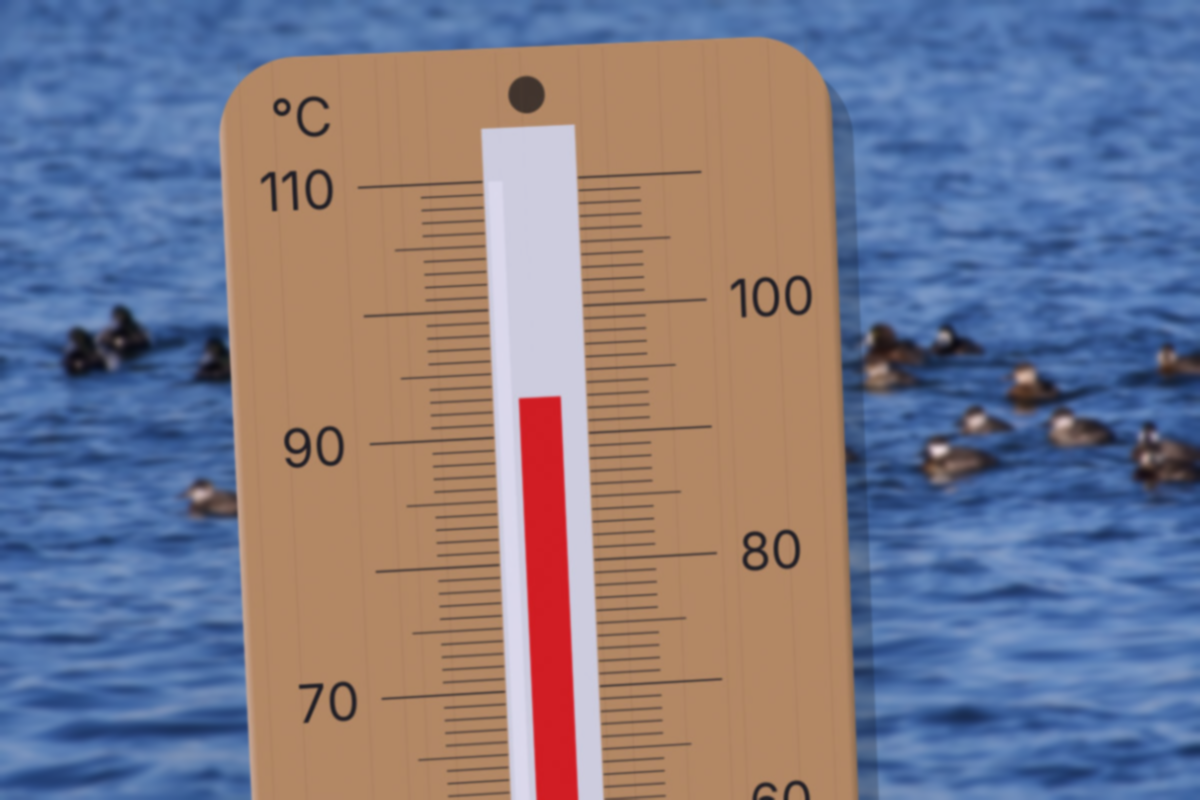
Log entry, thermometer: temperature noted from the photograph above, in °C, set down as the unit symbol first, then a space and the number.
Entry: °C 93
